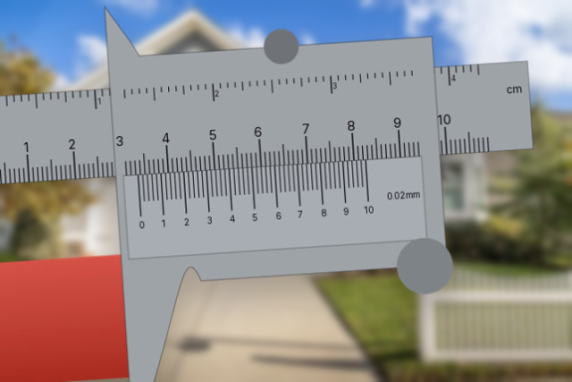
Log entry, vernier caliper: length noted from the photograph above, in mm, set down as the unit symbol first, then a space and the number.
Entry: mm 33.5
